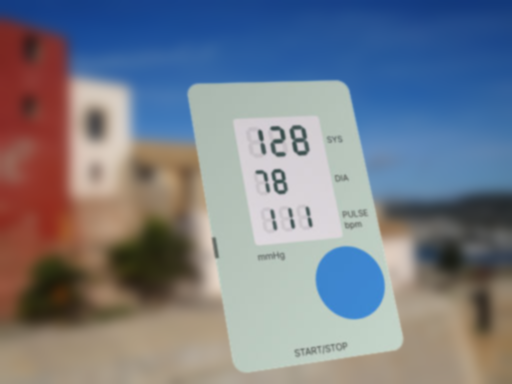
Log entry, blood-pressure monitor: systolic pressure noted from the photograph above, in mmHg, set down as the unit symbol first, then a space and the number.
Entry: mmHg 128
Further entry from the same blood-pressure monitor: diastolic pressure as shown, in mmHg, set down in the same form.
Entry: mmHg 78
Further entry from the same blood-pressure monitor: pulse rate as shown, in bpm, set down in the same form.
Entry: bpm 111
